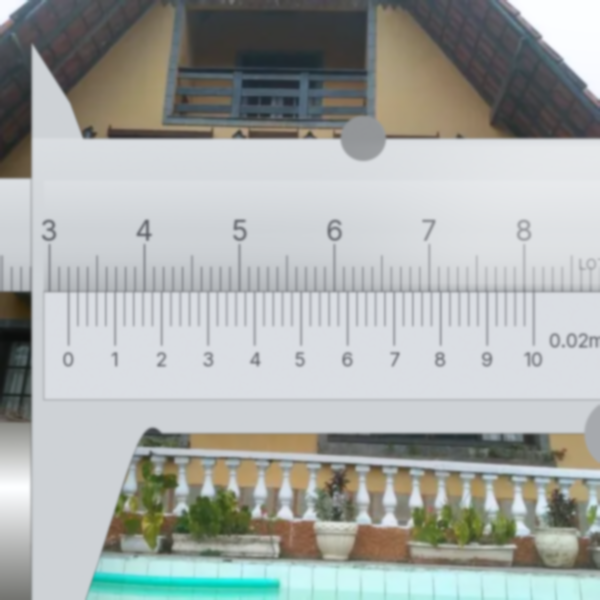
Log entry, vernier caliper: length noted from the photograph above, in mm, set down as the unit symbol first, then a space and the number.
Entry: mm 32.0
